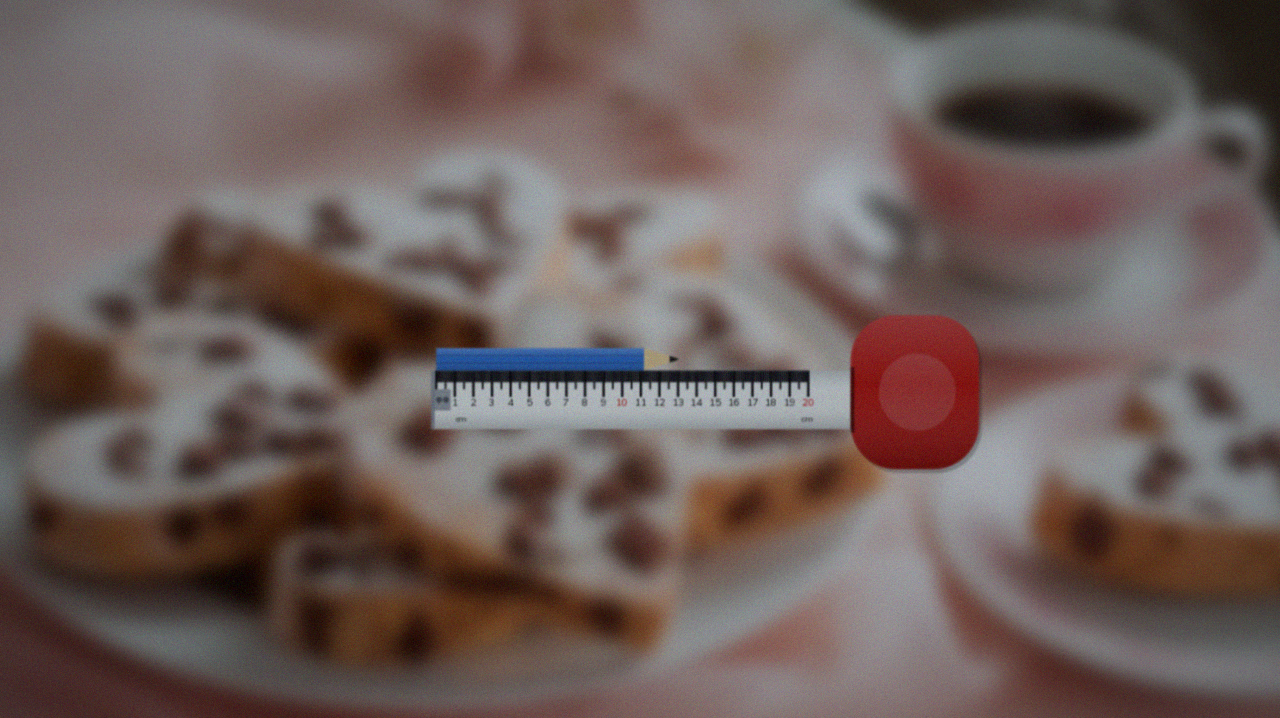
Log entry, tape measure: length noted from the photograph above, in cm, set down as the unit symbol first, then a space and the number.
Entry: cm 13
